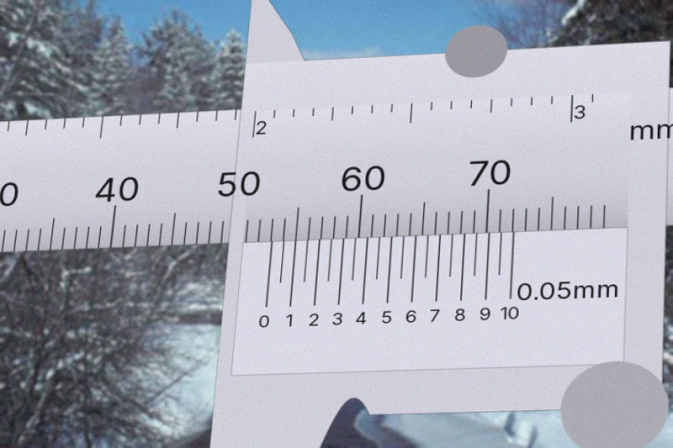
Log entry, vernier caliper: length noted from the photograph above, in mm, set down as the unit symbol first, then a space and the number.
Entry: mm 53.1
